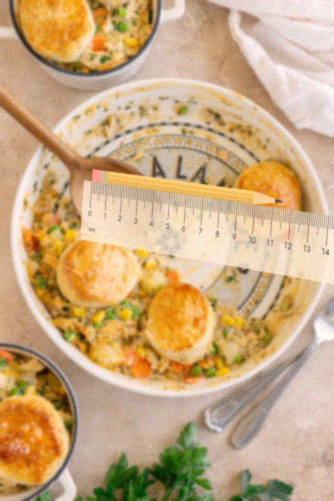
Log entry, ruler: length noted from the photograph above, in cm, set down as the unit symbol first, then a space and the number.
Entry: cm 11.5
